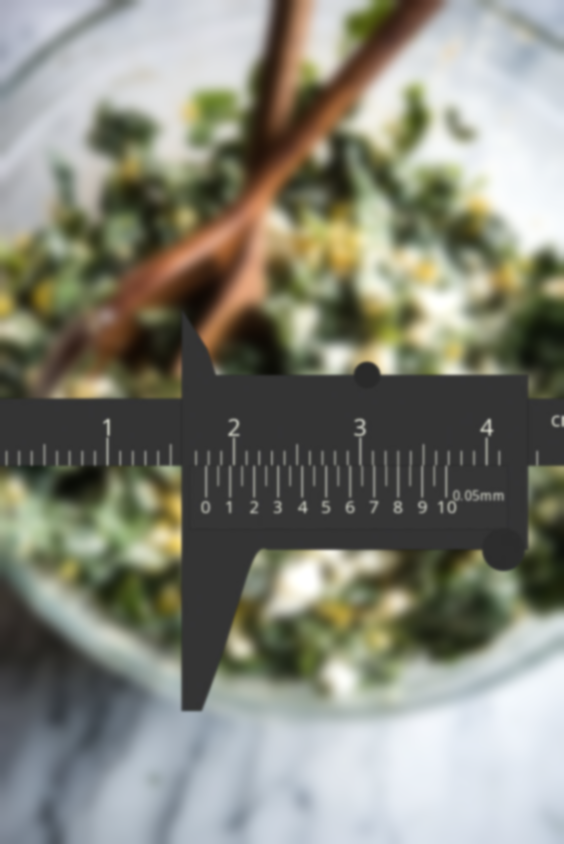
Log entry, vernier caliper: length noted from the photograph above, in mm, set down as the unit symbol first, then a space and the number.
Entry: mm 17.8
